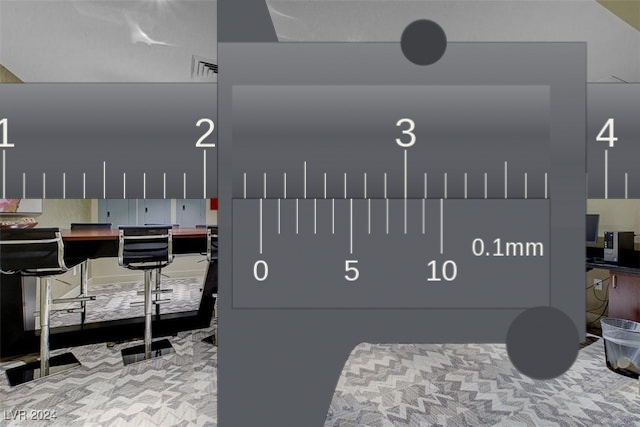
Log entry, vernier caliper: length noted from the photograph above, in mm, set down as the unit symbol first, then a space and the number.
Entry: mm 22.8
